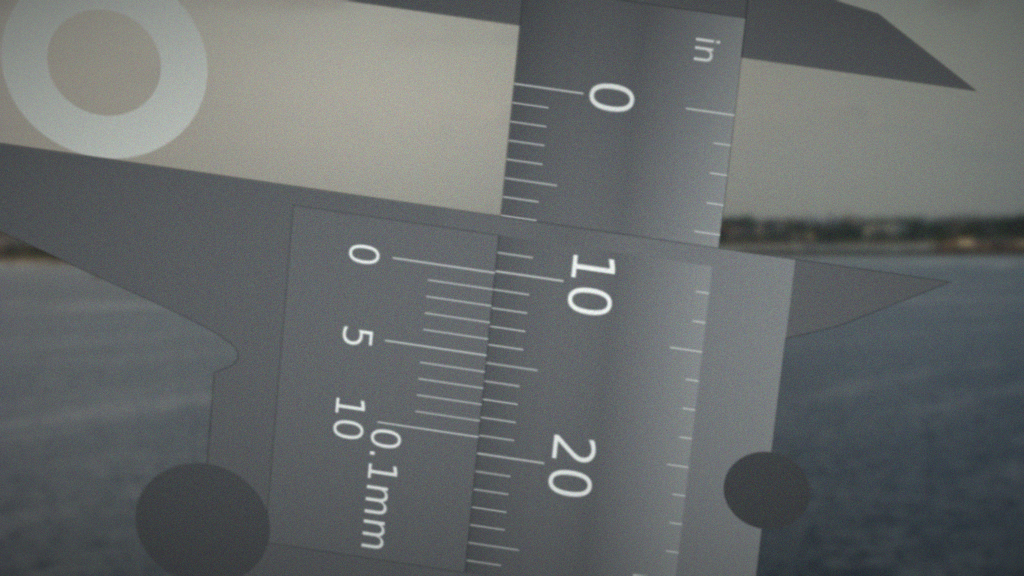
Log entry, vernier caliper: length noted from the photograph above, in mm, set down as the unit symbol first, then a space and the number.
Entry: mm 10.1
